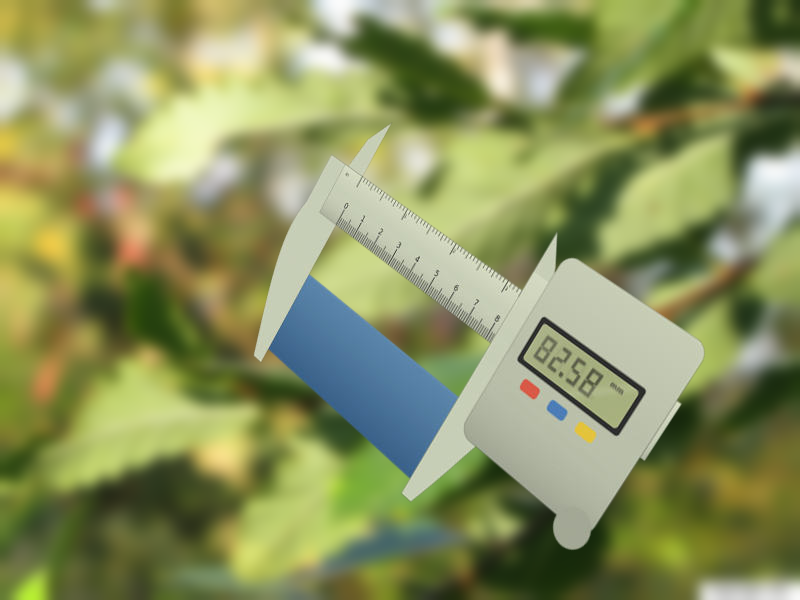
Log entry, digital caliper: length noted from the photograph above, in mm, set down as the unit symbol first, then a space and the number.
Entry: mm 82.58
